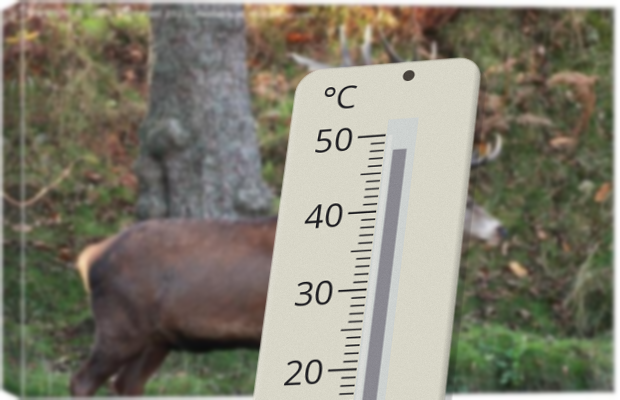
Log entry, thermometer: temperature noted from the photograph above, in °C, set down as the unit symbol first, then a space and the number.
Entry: °C 48
